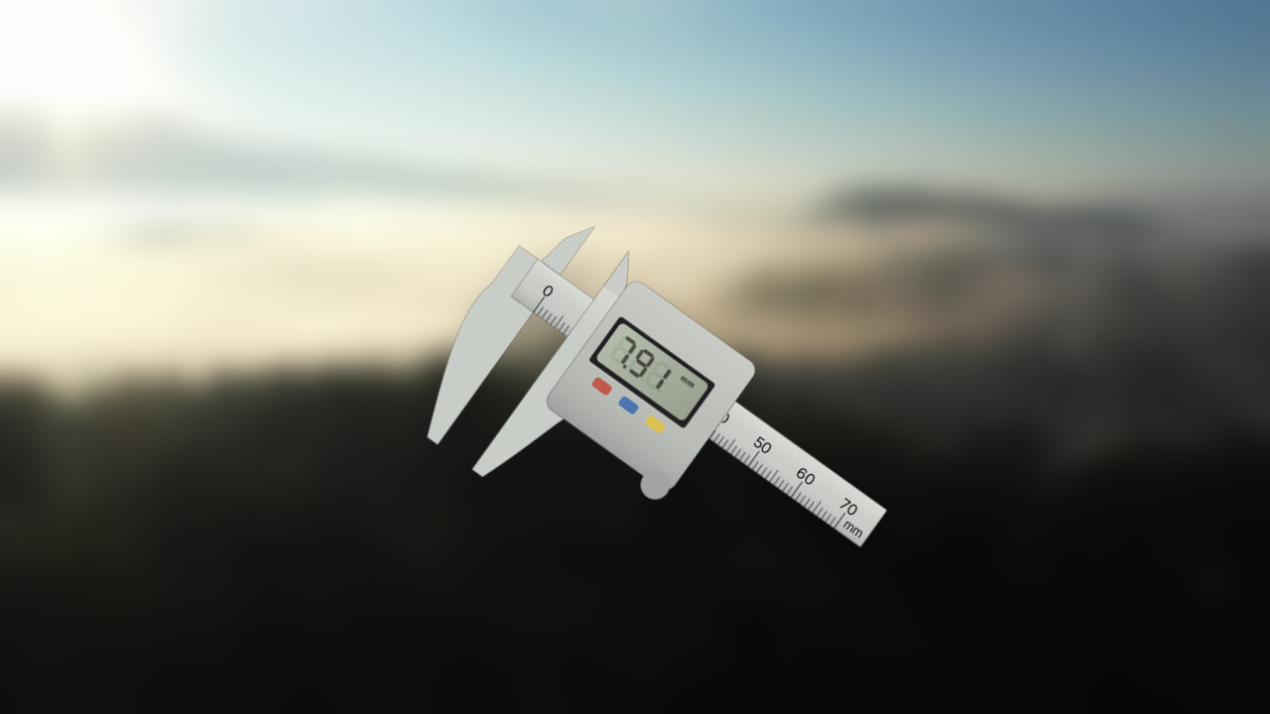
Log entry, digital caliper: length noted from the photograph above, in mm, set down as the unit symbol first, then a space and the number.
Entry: mm 7.91
